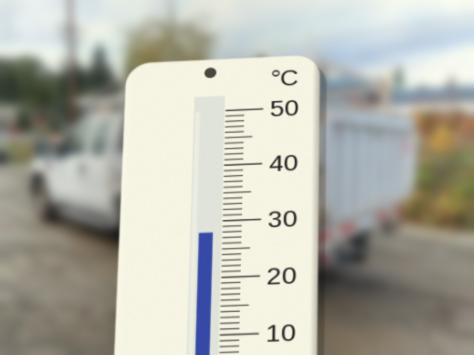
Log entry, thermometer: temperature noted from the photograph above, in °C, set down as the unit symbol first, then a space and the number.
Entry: °C 28
